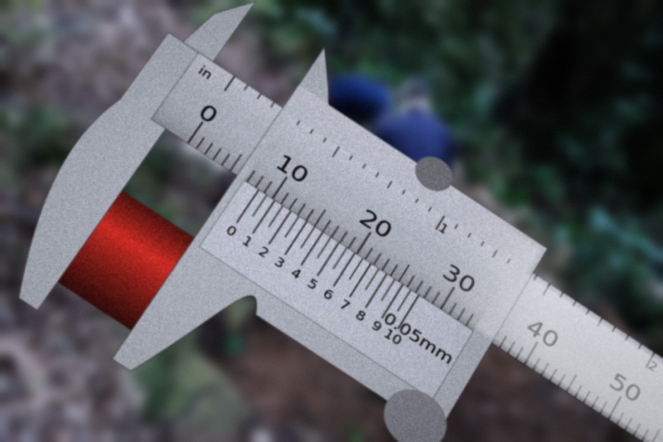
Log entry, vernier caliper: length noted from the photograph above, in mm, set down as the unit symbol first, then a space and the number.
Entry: mm 8.4
